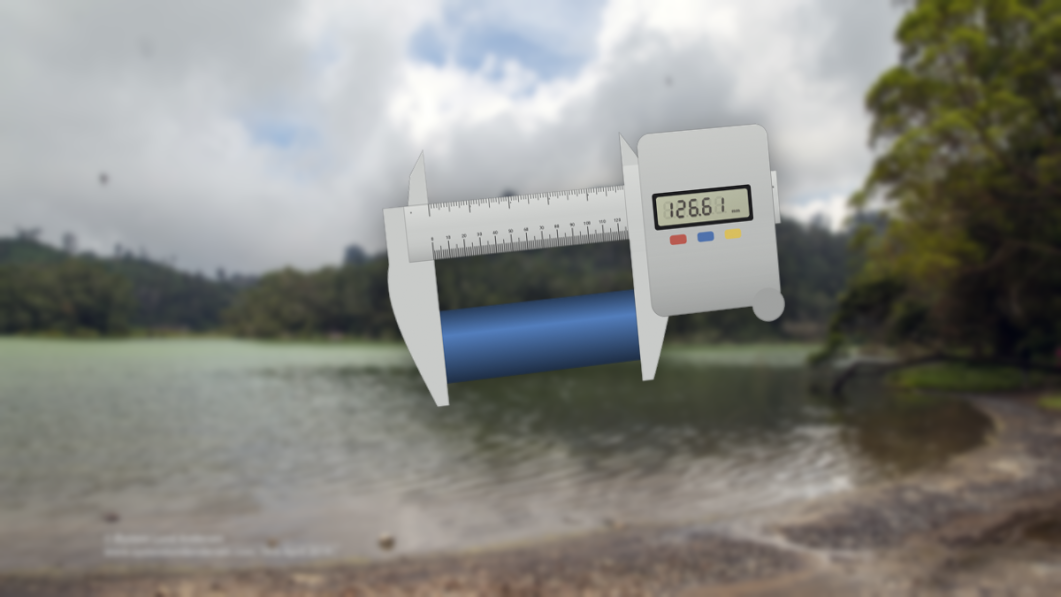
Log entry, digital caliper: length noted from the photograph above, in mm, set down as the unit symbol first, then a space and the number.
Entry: mm 126.61
